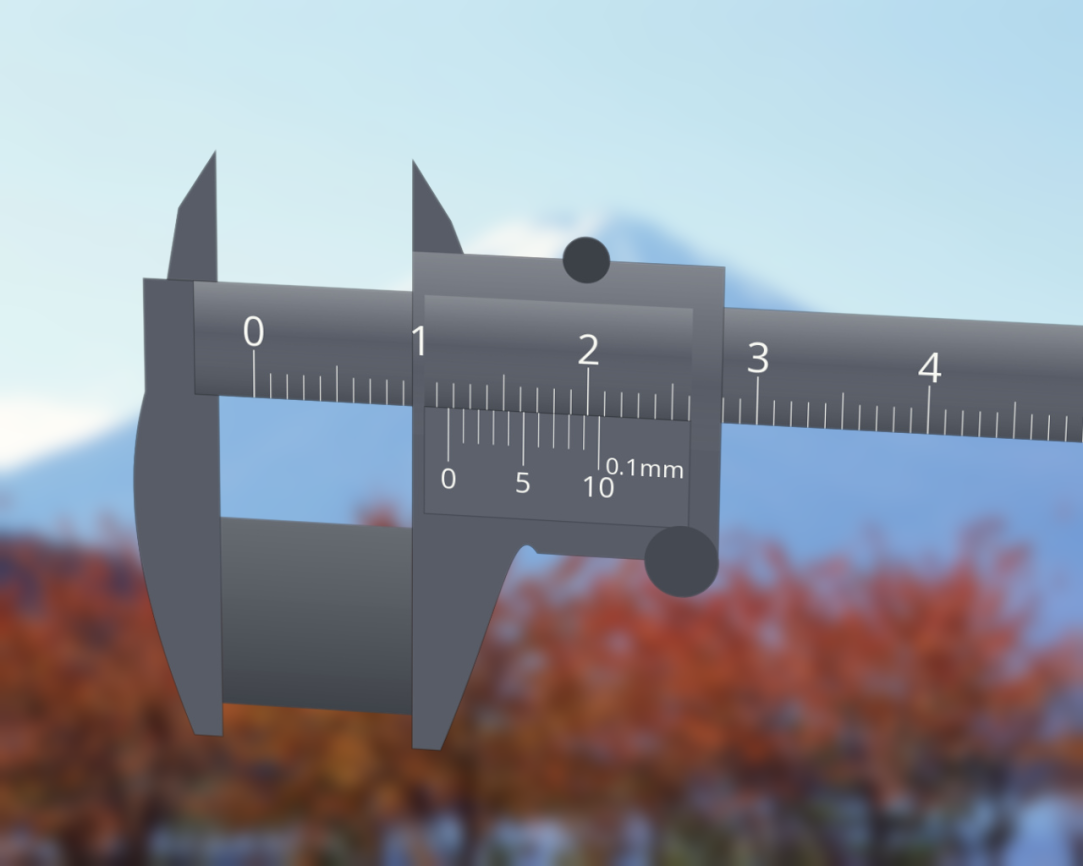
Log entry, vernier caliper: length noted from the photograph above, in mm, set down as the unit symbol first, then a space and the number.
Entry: mm 11.7
